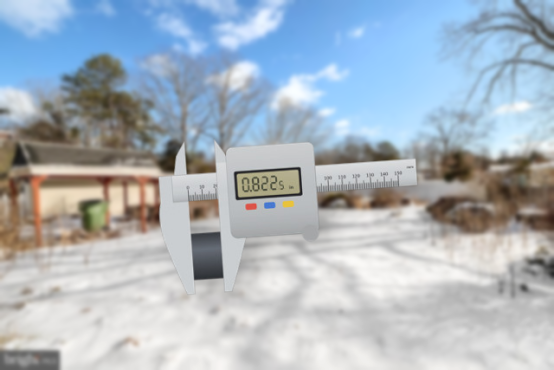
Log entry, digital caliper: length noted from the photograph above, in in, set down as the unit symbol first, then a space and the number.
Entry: in 0.8225
